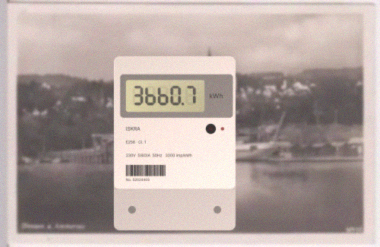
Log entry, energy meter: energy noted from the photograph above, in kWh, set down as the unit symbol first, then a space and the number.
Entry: kWh 3660.7
